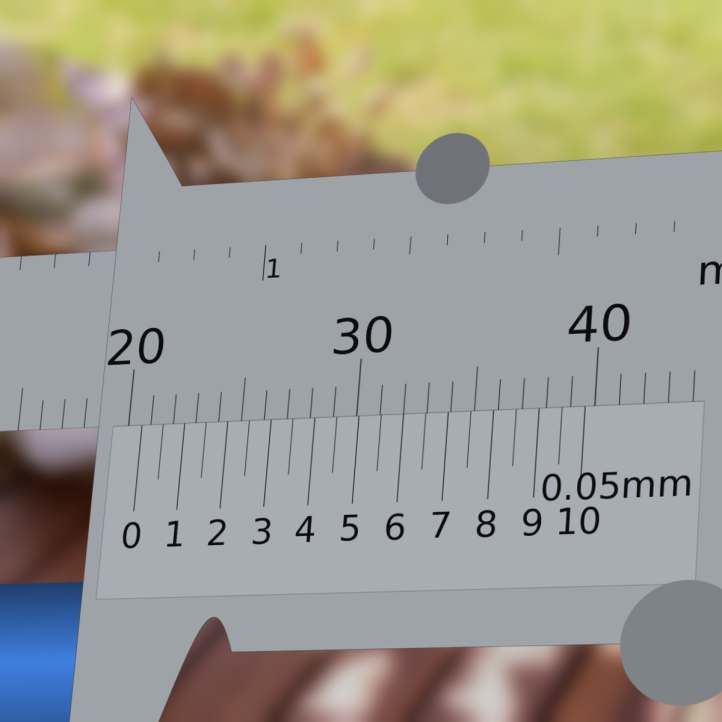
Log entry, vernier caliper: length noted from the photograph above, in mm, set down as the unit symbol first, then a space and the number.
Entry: mm 20.60
